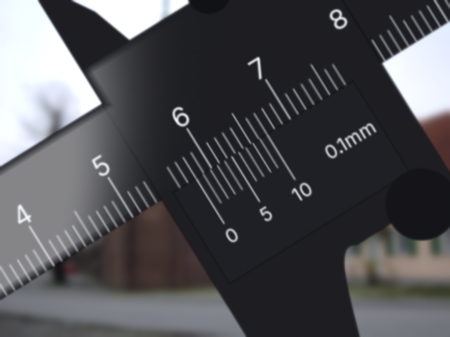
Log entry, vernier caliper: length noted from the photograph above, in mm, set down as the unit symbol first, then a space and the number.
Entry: mm 58.0
